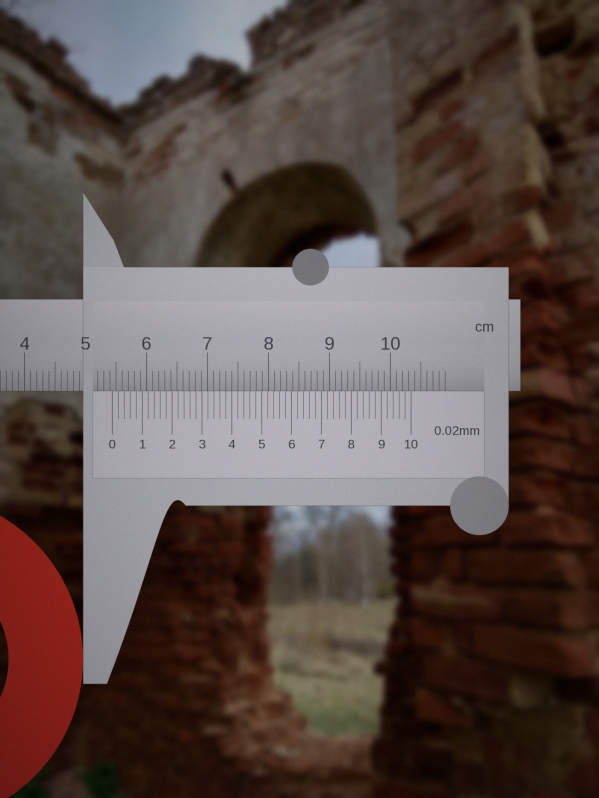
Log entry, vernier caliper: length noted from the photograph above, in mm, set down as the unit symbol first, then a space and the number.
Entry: mm 54.4
